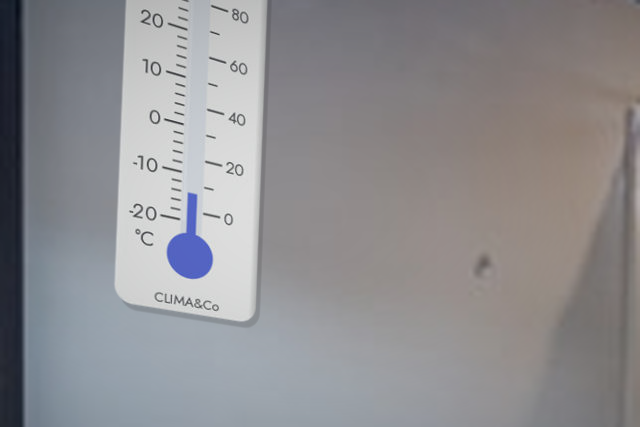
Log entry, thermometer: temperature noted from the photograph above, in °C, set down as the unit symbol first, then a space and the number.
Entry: °C -14
